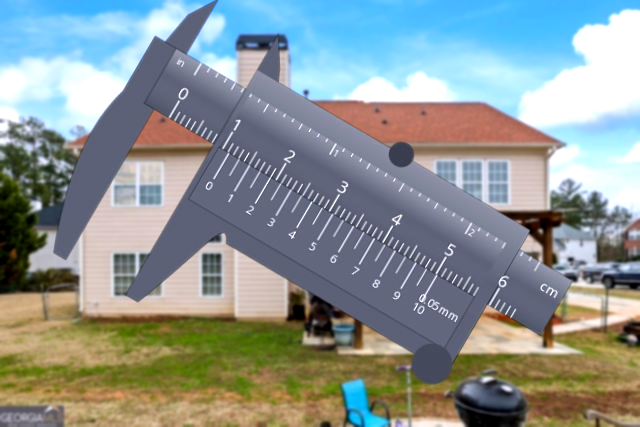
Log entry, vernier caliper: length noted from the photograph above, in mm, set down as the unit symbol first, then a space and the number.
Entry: mm 11.2
